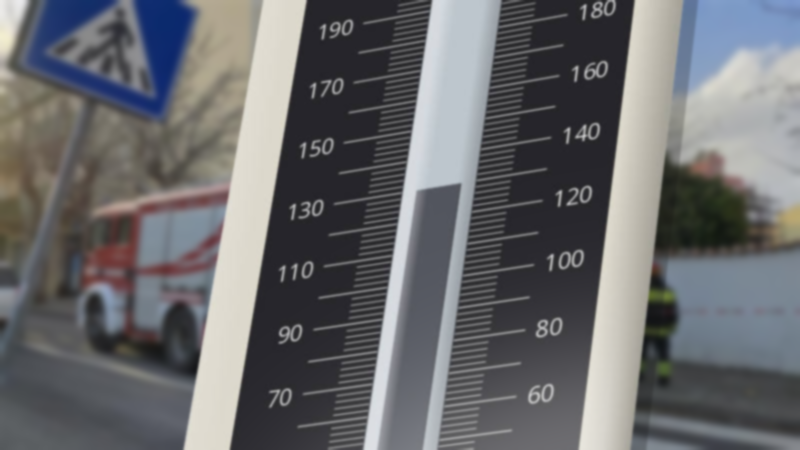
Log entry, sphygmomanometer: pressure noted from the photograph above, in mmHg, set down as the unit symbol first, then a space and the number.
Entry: mmHg 130
